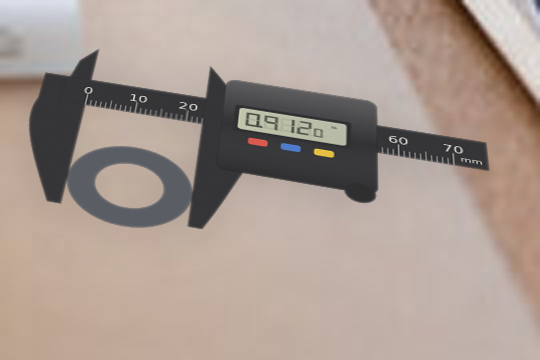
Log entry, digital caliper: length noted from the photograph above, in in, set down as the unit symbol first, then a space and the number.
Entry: in 0.9120
